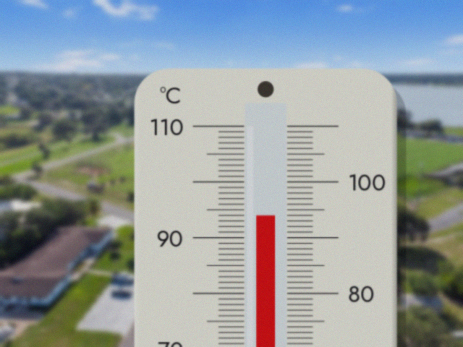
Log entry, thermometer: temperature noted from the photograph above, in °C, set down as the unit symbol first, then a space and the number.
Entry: °C 94
